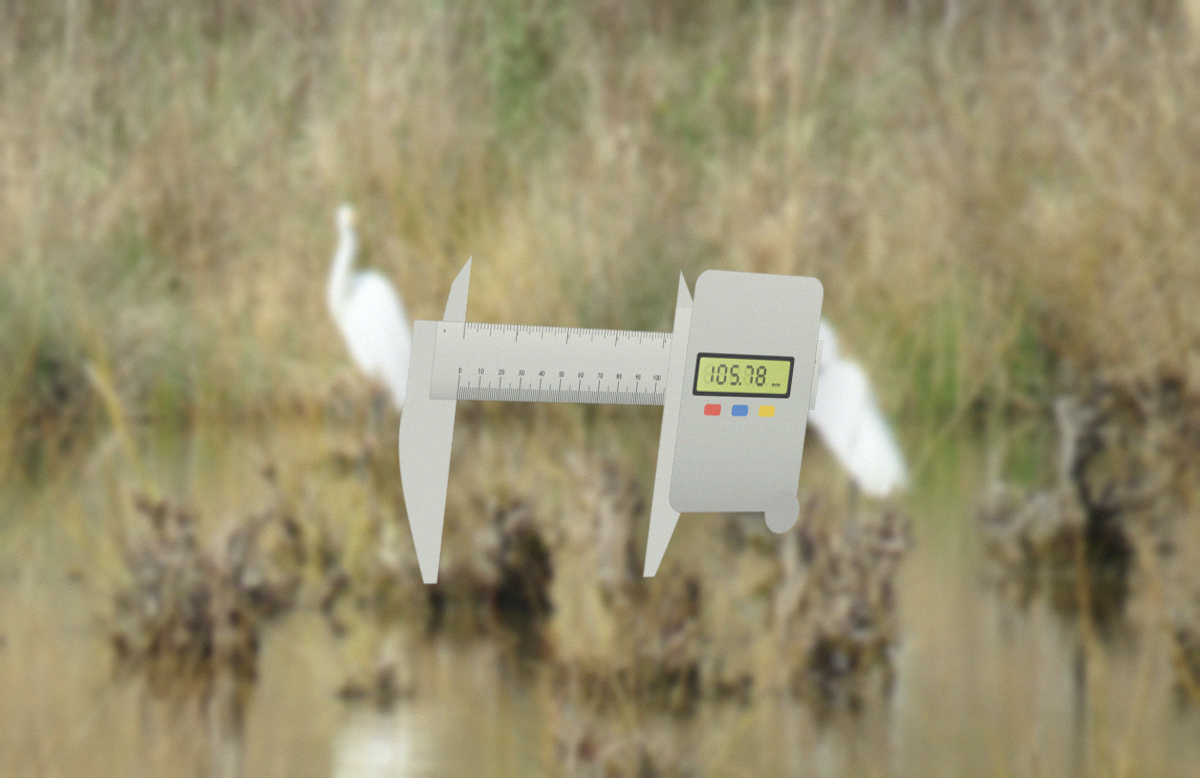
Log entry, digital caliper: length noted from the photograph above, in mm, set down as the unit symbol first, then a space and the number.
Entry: mm 105.78
